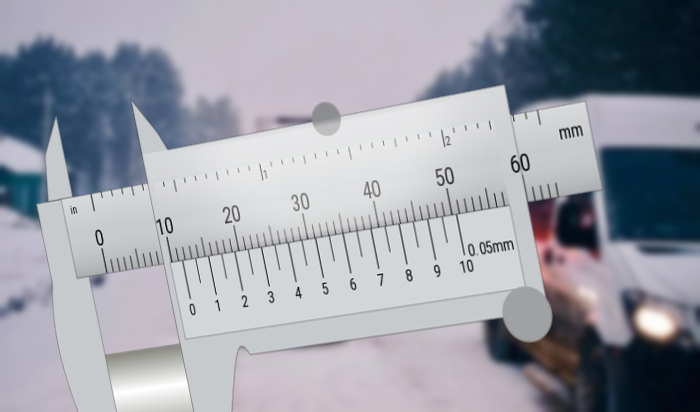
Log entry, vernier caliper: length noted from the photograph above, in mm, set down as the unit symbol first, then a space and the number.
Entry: mm 11.6
